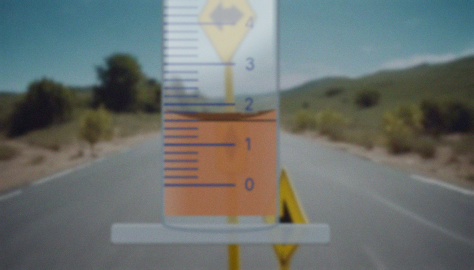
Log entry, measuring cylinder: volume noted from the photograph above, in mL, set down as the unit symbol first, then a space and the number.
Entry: mL 1.6
